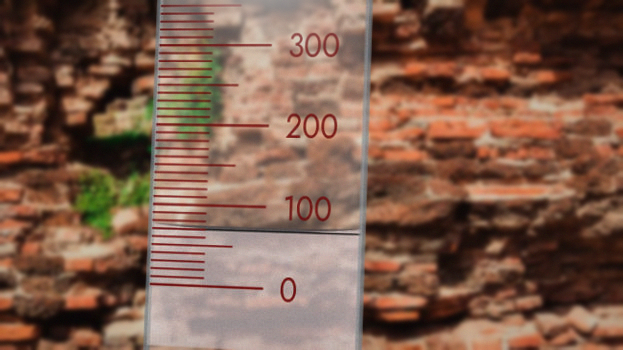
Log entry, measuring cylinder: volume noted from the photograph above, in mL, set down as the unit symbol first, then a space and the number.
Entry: mL 70
